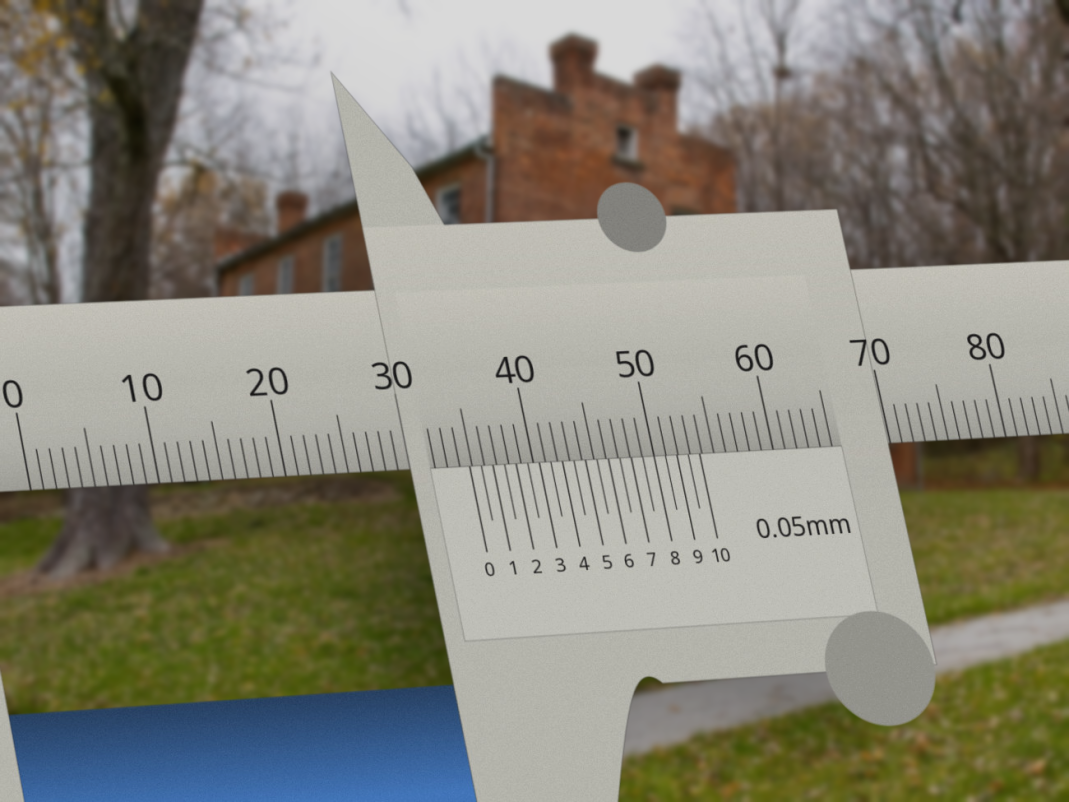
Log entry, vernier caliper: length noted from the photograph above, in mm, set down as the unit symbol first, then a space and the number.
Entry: mm 34.8
